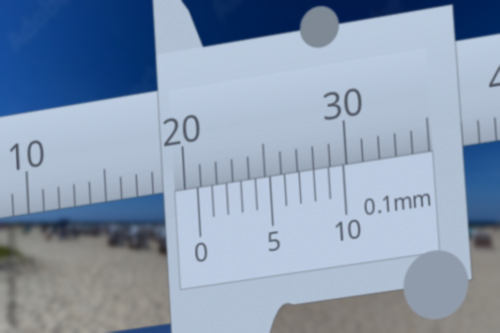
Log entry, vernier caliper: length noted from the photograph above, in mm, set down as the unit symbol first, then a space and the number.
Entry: mm 20.8
